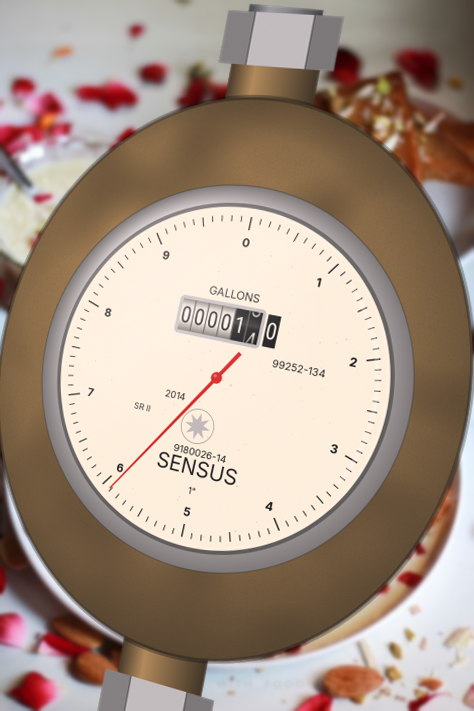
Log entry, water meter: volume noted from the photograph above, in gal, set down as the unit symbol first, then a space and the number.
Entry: gal 135.9
